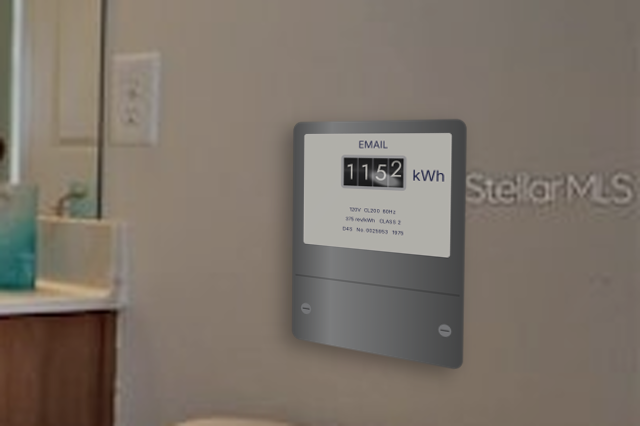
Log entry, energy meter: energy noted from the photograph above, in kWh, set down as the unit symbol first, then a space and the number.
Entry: kWh 1152
